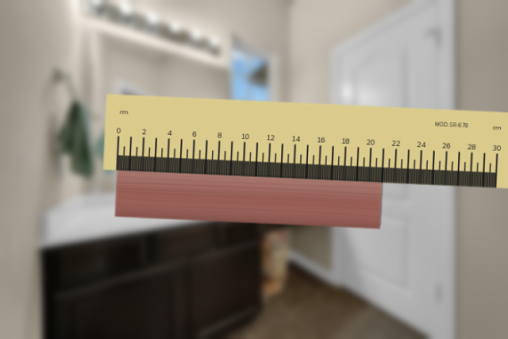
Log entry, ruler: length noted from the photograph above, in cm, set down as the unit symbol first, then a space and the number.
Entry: cm 21
